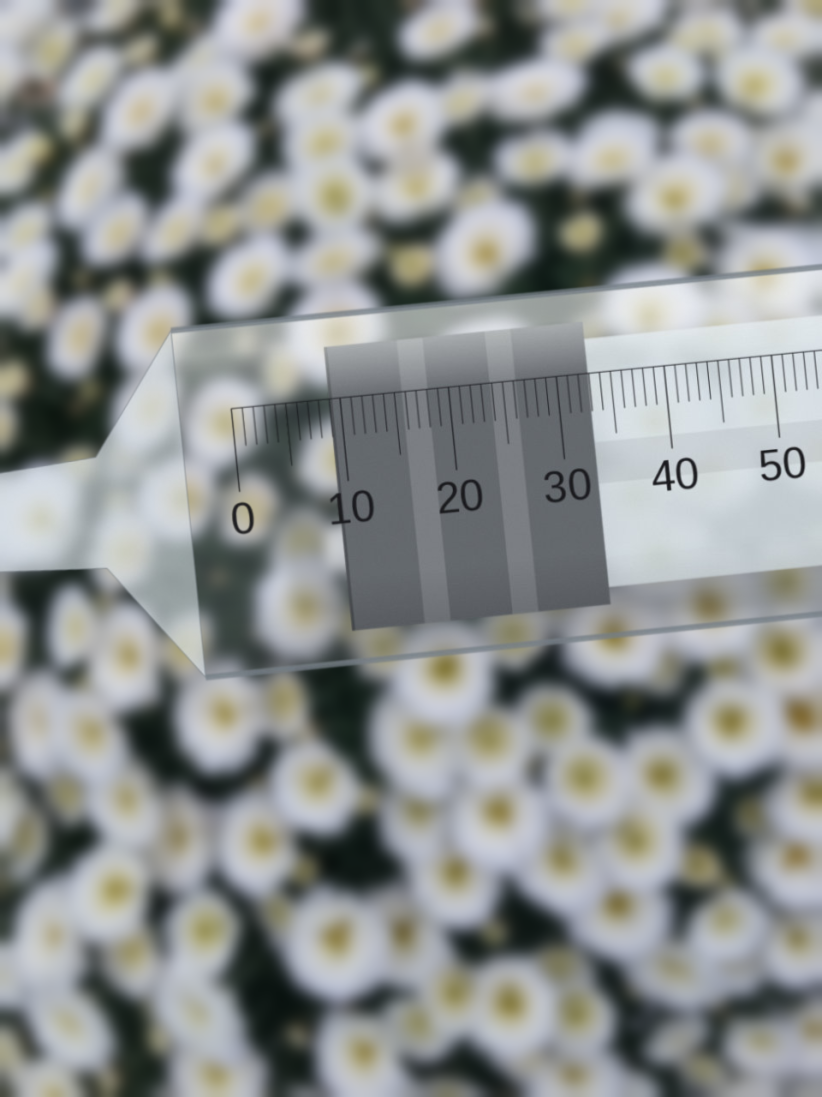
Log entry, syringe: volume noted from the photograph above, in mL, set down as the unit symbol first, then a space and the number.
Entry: mL 9
